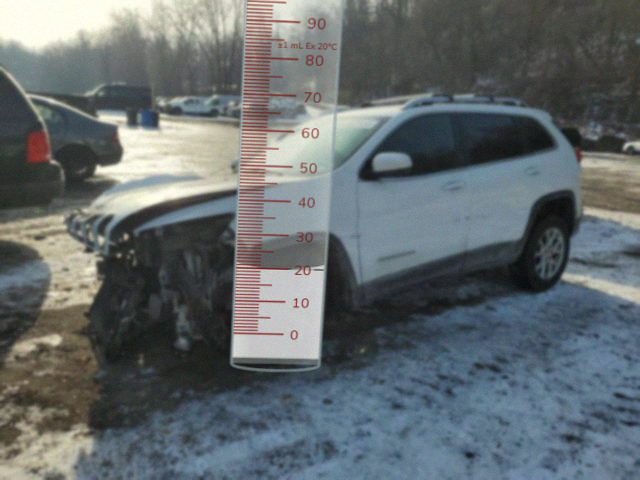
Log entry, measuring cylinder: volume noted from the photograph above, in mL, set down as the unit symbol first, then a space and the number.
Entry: mL 20
